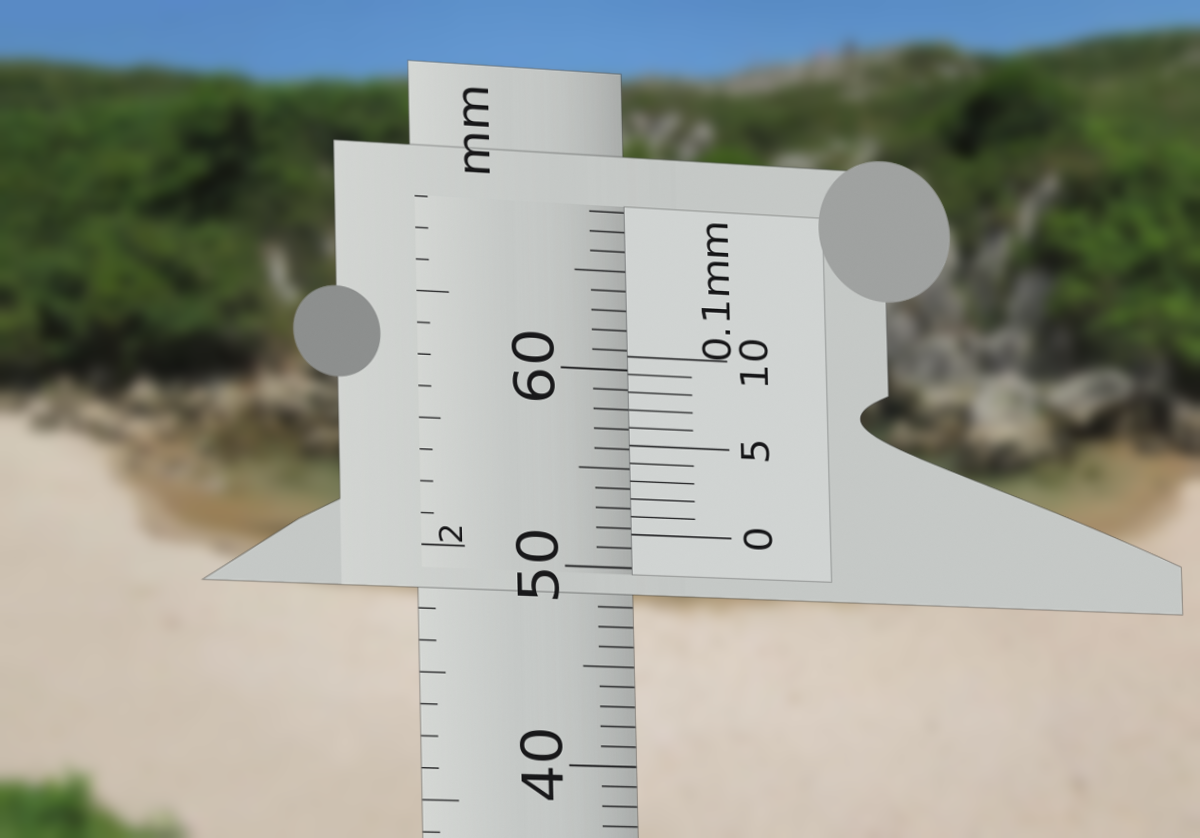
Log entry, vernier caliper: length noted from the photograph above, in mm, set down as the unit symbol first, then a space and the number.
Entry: mm 51.7
